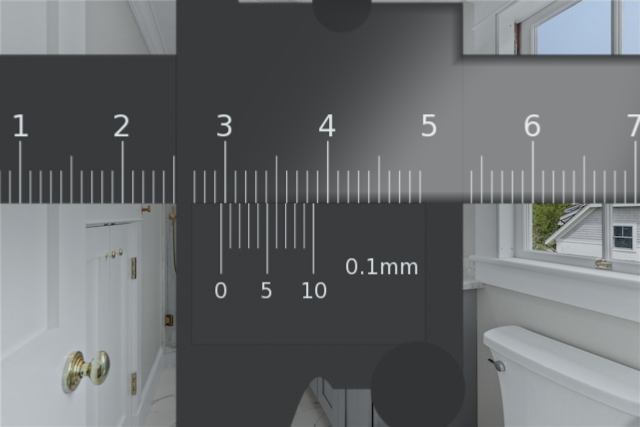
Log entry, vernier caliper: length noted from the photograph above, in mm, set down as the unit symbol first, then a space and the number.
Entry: mm 29.6
